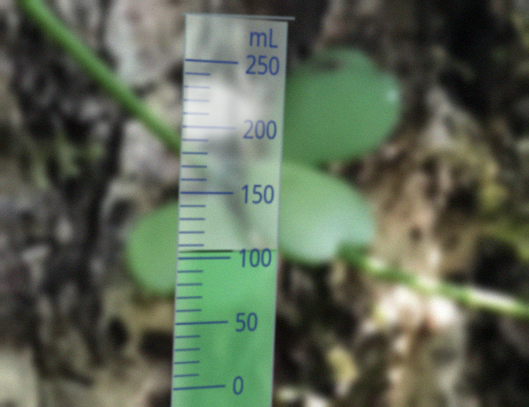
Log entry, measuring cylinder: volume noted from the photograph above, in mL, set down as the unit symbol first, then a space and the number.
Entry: mL 105
